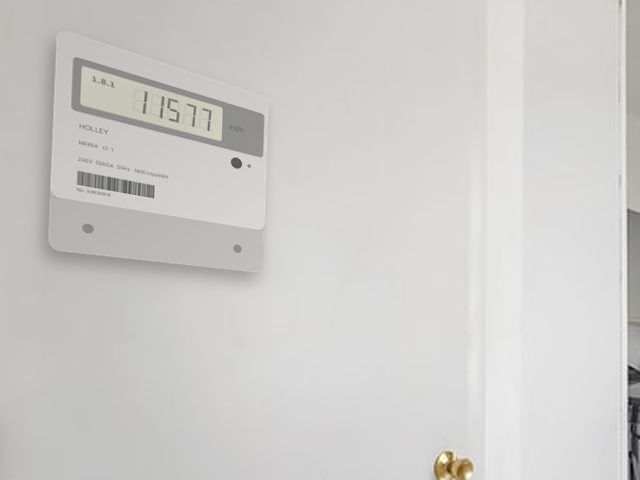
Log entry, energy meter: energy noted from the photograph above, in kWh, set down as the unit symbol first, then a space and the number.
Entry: kWh 11577
